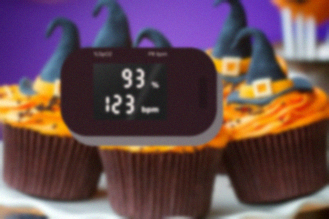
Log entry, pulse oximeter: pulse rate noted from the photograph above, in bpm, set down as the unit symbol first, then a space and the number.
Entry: bpm 123
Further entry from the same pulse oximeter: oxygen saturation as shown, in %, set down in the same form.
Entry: % 93
